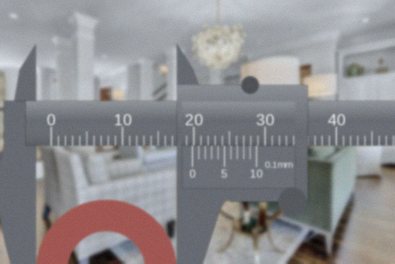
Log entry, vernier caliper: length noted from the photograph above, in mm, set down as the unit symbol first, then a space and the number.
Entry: mm 19.8
